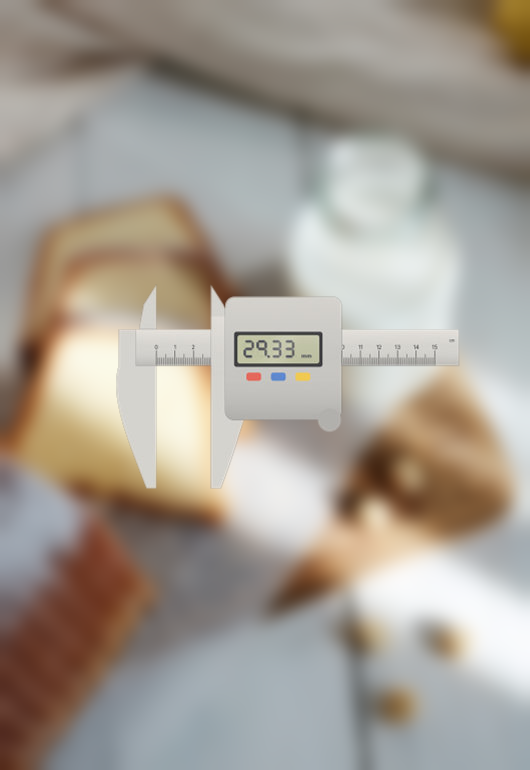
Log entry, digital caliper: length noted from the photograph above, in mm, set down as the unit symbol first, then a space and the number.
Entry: mm 29.33
